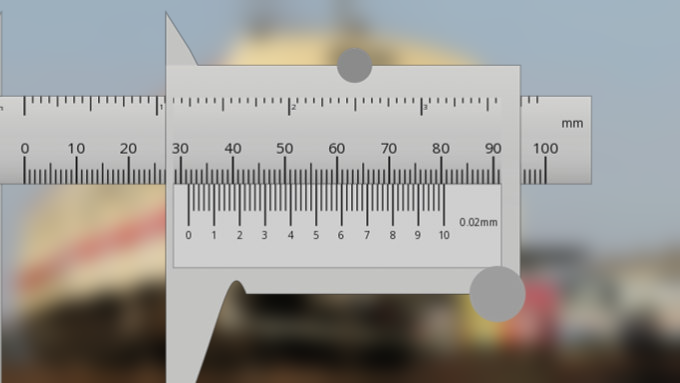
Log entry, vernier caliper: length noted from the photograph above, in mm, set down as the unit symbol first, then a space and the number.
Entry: mm 31.5
